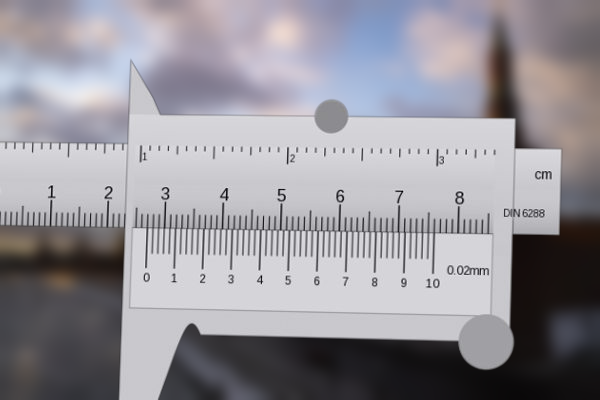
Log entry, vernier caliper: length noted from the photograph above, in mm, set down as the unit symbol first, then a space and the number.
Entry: mm 27.0
